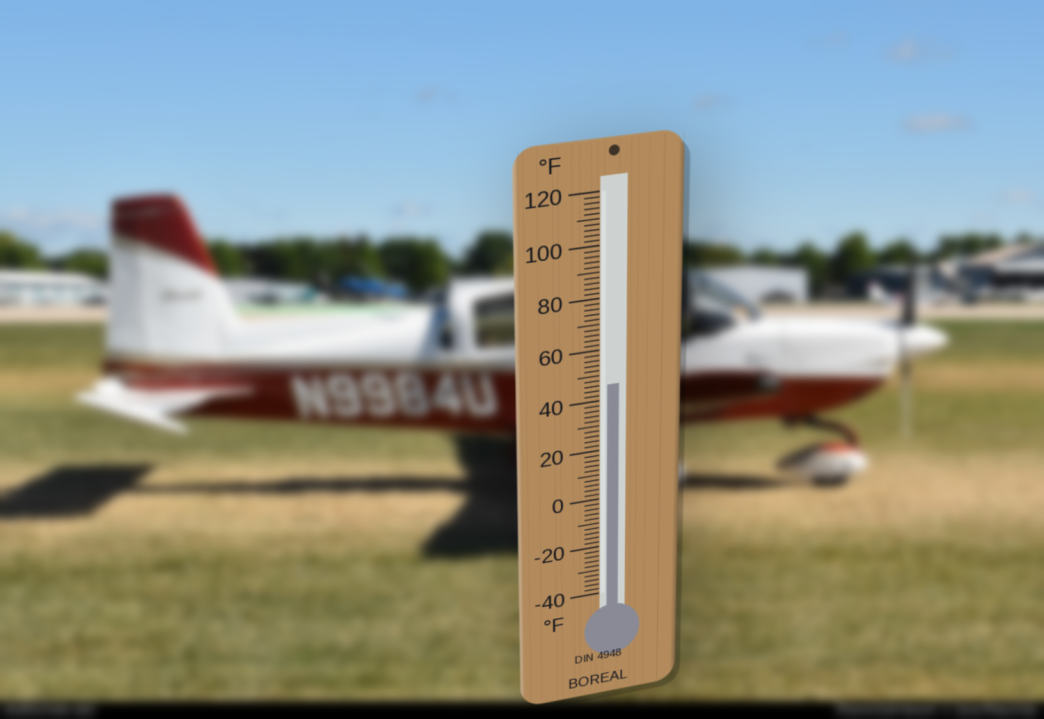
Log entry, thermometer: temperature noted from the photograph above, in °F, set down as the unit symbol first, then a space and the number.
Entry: °F 46
